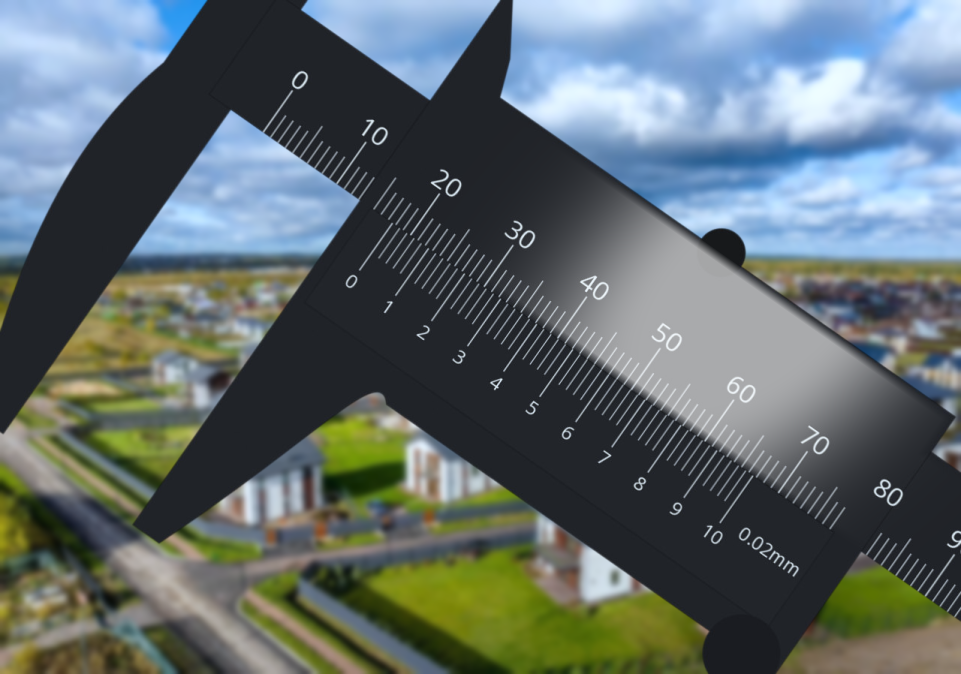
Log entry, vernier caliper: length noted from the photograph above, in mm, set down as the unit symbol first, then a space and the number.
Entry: mm 17.6
